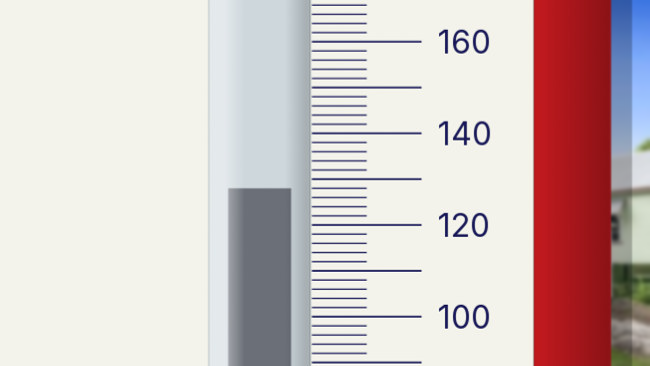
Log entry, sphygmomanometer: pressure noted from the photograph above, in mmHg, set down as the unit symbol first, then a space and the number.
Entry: mmHg 128
